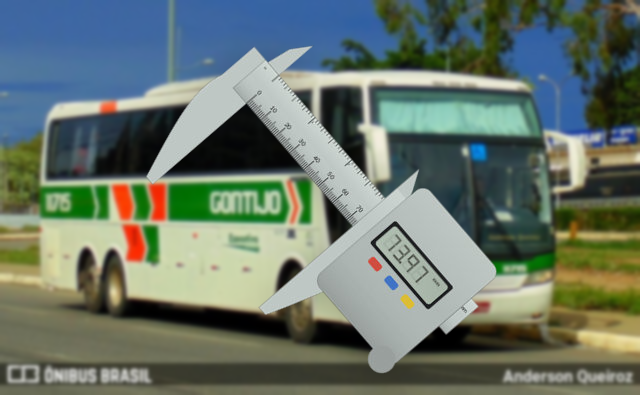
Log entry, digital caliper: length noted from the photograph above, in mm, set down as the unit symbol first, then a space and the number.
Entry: mm 73.97
